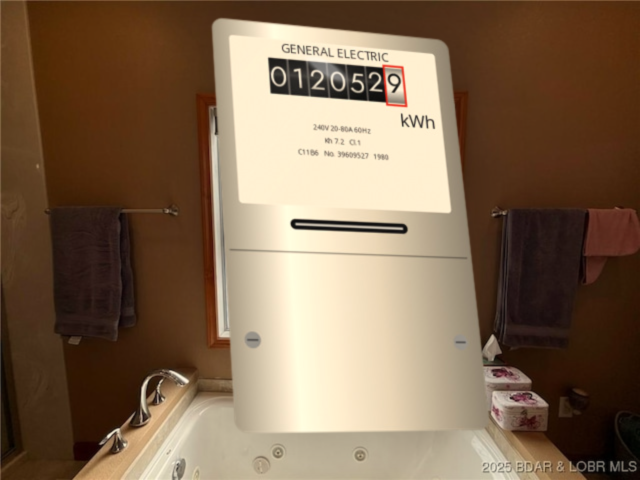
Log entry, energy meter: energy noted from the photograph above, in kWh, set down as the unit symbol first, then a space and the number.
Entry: kWh 12052.9
